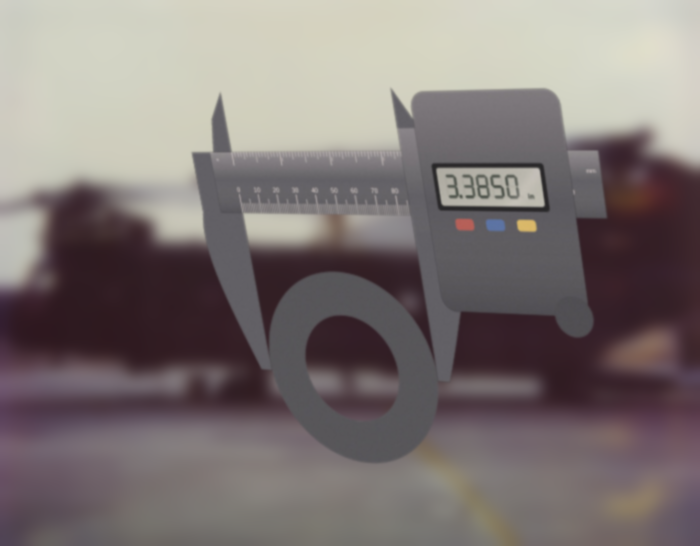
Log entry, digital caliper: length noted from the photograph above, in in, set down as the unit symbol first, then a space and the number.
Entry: in 3.3850
